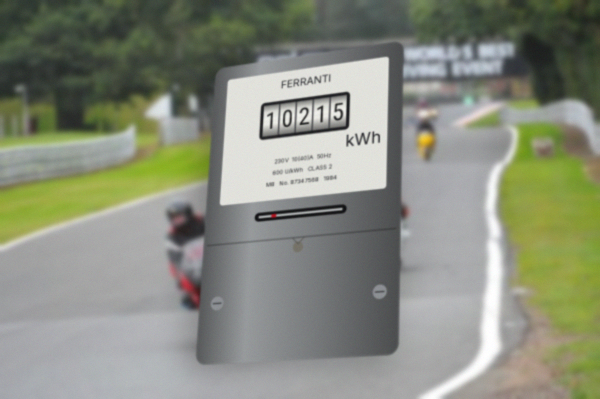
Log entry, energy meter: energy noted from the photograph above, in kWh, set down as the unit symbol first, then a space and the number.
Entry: kWh 10215
